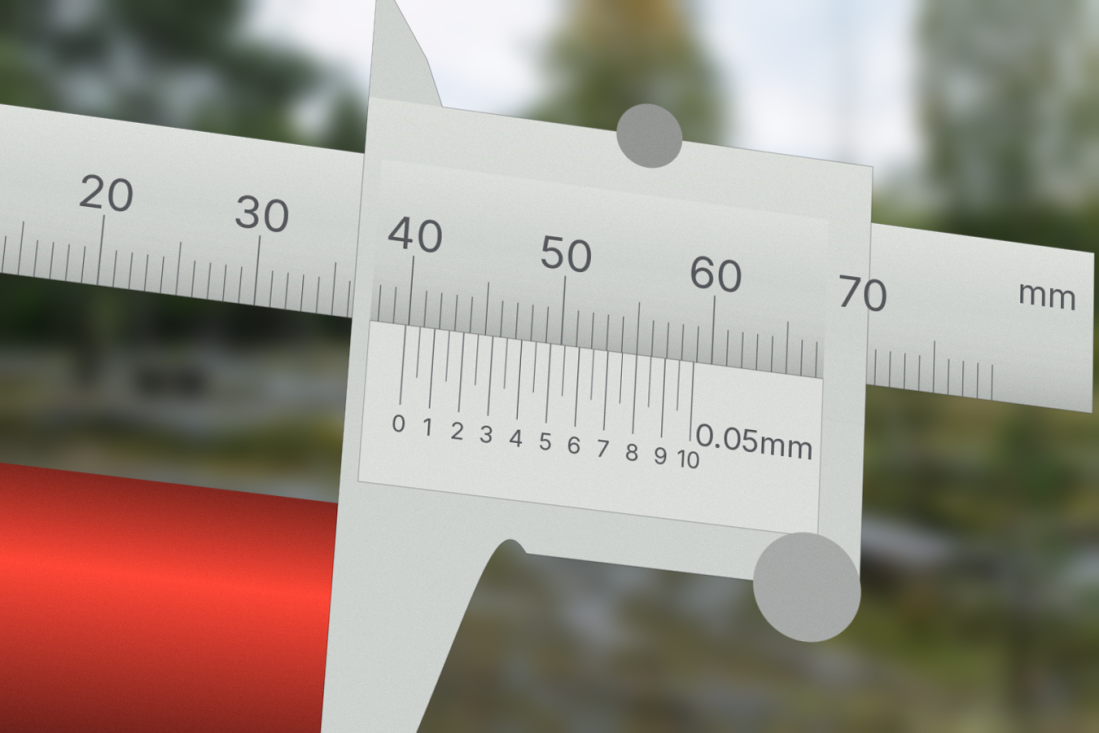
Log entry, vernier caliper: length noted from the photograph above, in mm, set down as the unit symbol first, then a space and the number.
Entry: mm 39.8
